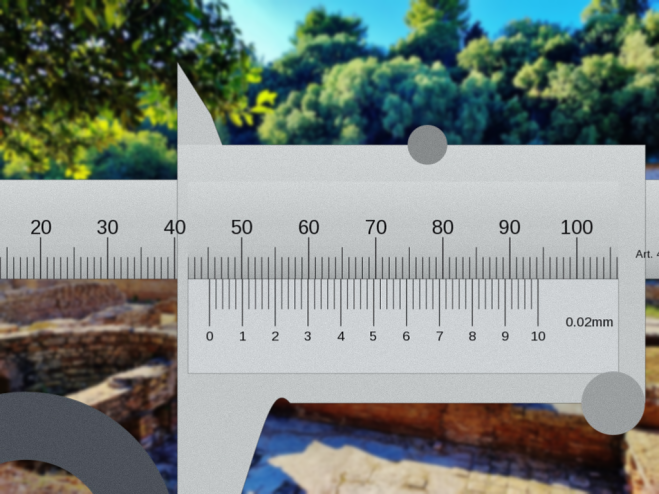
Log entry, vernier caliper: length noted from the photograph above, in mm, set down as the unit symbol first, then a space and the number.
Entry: mm 45.2
